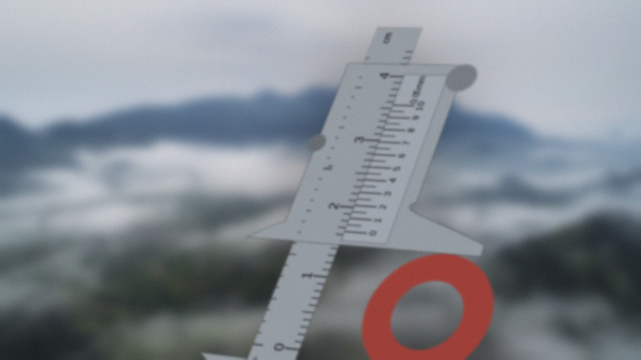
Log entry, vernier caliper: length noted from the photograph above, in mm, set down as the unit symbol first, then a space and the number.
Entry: mm 16.5
